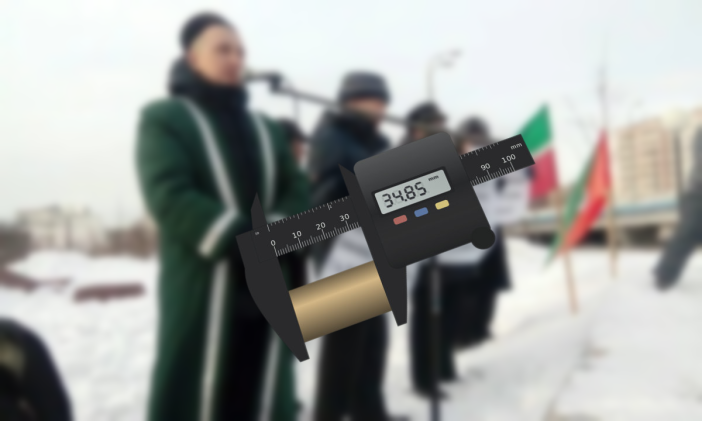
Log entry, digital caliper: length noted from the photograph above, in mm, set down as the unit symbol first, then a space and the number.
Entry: mm 34.85
